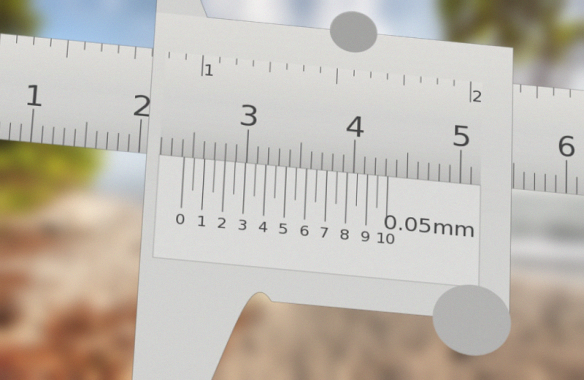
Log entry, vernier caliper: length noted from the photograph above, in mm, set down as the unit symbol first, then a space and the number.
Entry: mm 24.2
